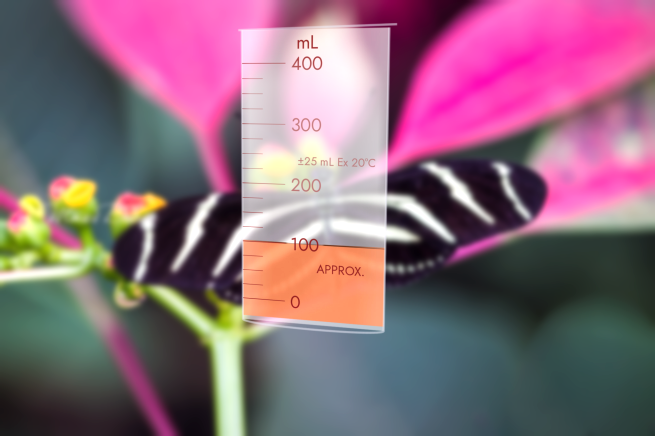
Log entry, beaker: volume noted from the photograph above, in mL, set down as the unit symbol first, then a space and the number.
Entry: mL 100
